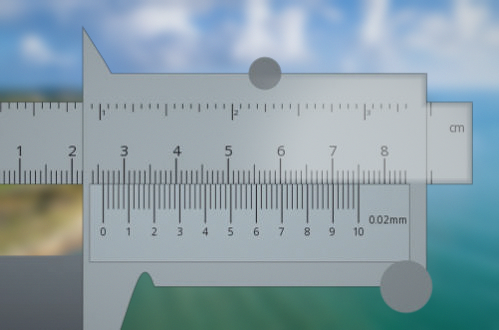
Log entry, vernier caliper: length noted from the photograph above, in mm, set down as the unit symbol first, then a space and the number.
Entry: mm 26.0
